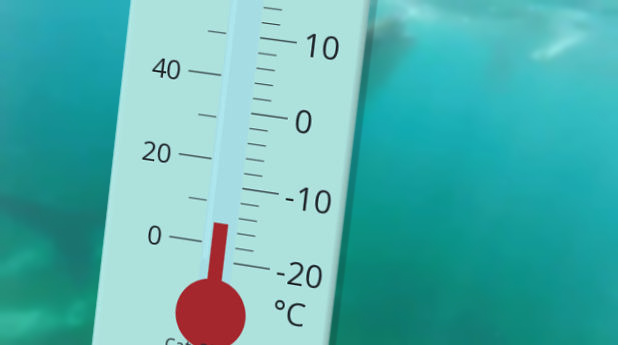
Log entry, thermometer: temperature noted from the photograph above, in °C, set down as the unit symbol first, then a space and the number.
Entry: °C -15
